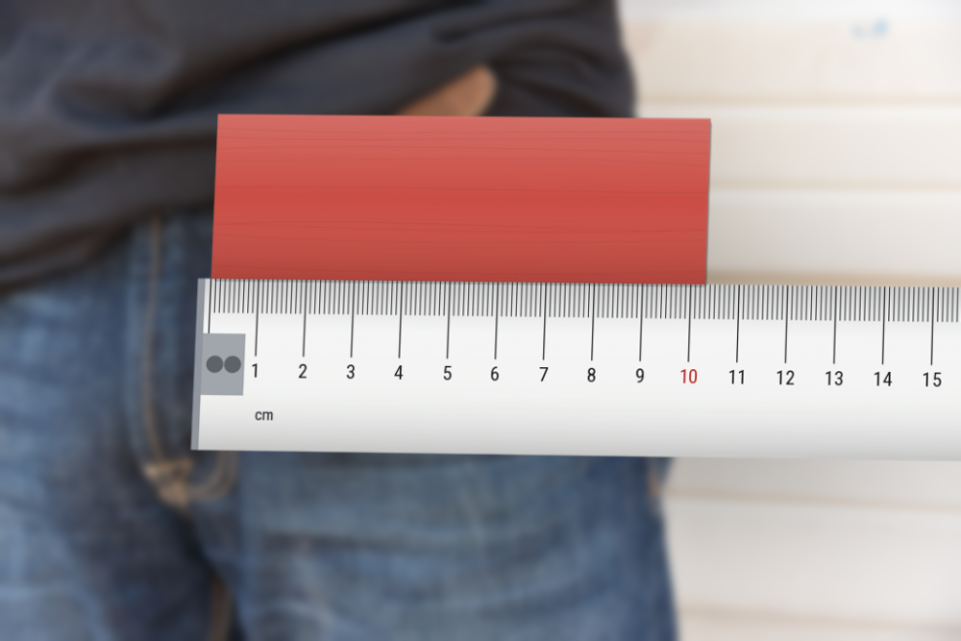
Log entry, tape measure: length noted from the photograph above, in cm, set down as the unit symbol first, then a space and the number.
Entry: cm 10.3
